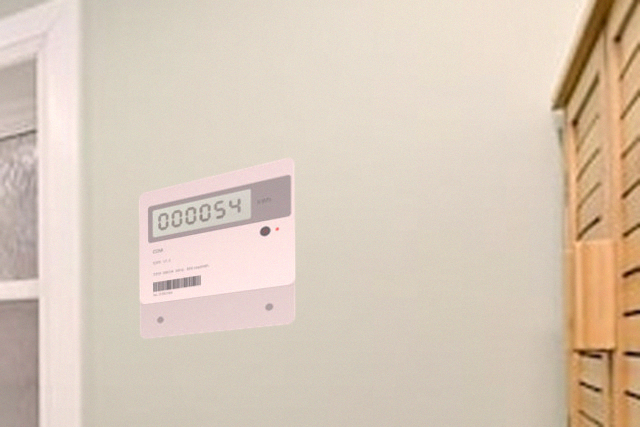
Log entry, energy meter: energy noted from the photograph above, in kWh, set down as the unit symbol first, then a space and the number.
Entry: kWh 54
